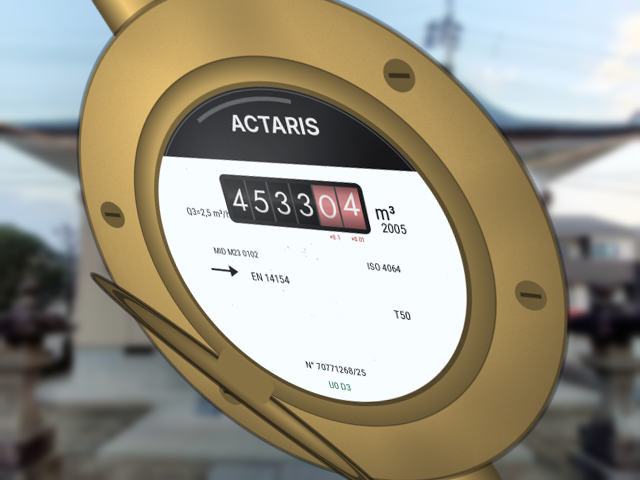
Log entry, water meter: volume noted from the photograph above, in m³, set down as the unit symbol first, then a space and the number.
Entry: m³ 4533.04
